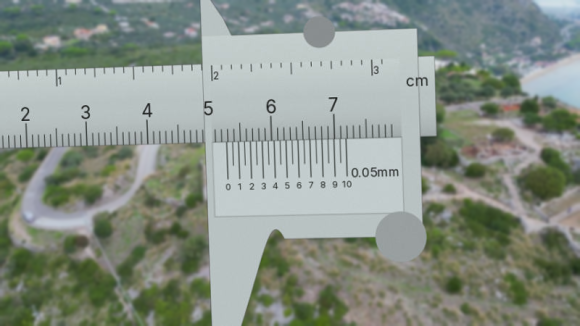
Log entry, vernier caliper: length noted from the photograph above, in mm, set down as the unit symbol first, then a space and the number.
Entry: mm 52.8
